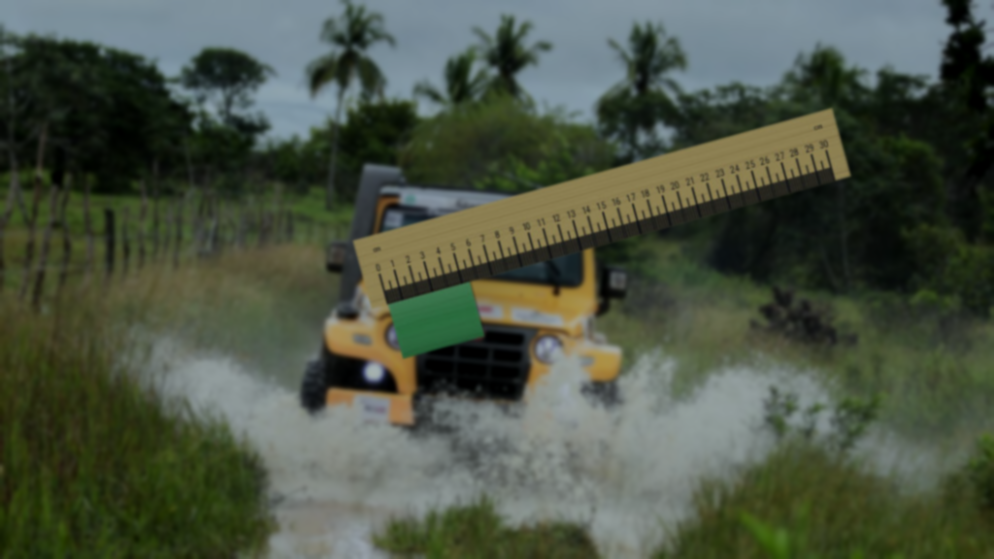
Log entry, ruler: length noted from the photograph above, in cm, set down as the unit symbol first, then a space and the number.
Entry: cm 5.5
